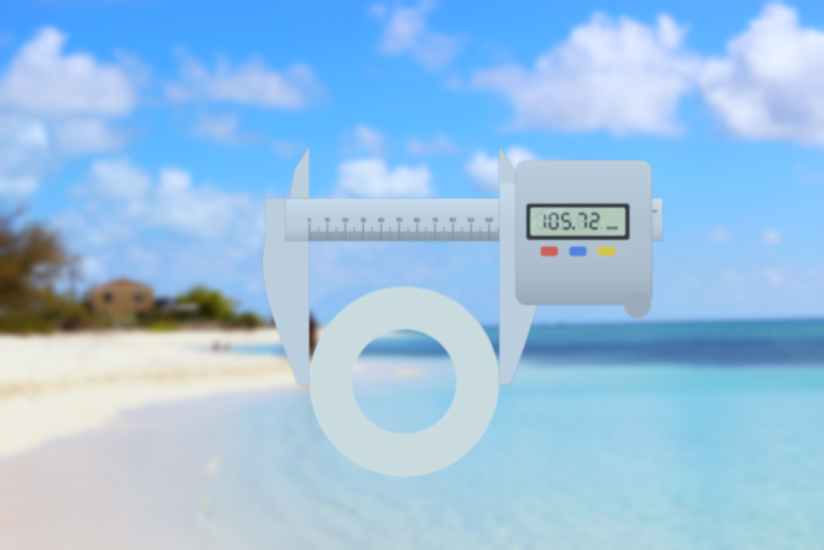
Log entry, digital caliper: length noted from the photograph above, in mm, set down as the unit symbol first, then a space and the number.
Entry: mm 105.72
